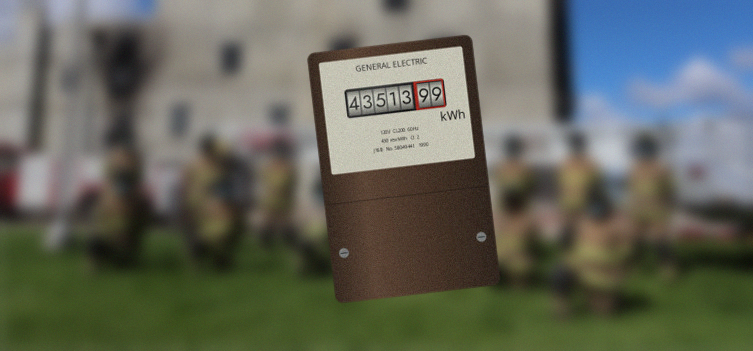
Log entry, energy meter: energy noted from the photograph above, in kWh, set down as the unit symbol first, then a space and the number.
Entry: kWh 43513.99
